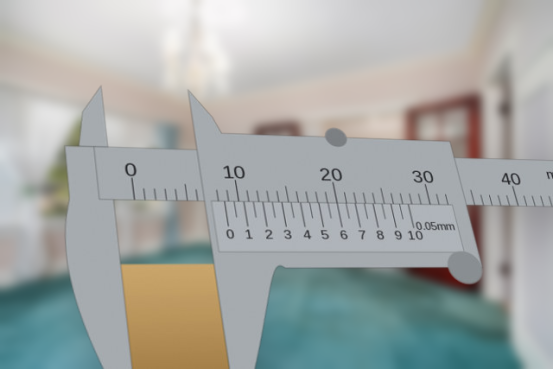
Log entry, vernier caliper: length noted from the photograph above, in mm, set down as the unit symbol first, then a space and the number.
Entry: mm 8.6
